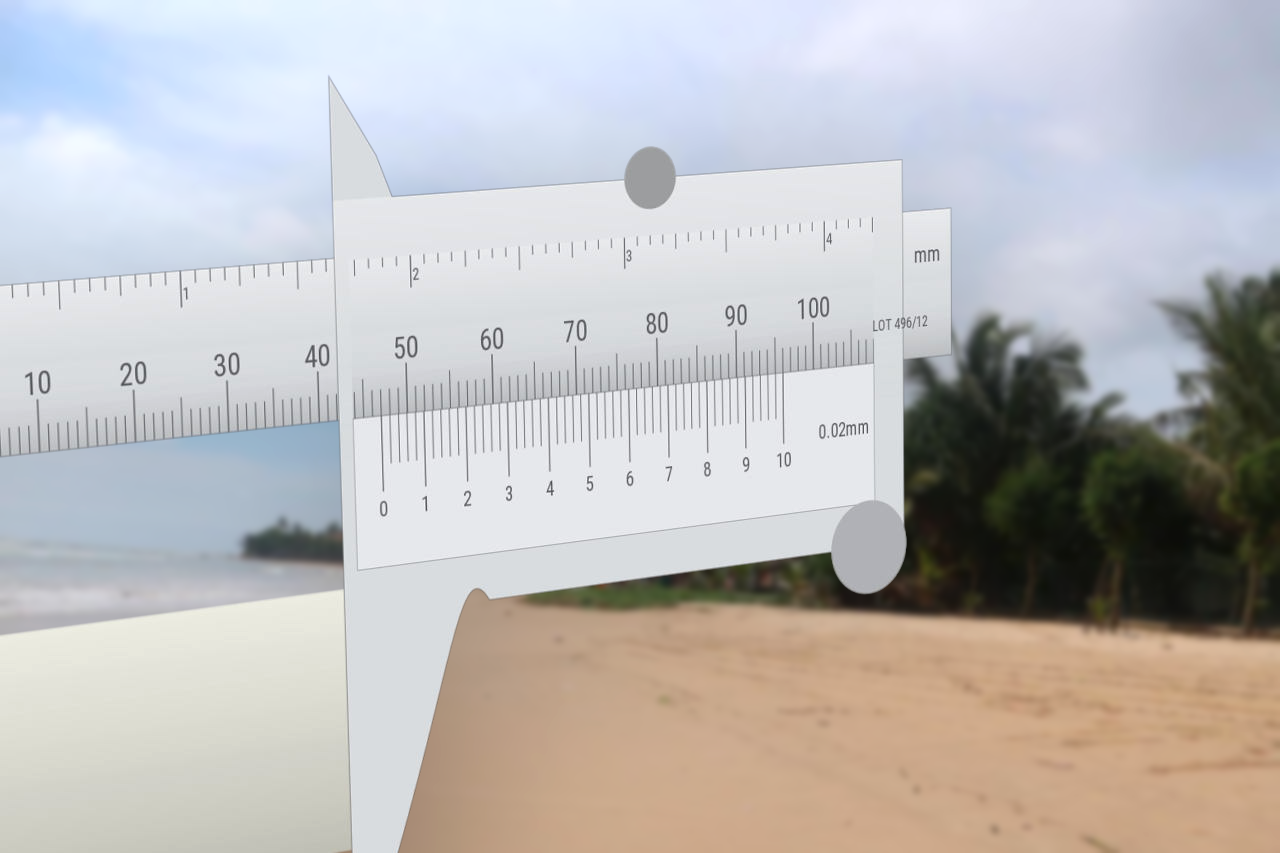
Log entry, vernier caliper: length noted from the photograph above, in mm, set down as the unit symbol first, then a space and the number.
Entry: mm 47.0
